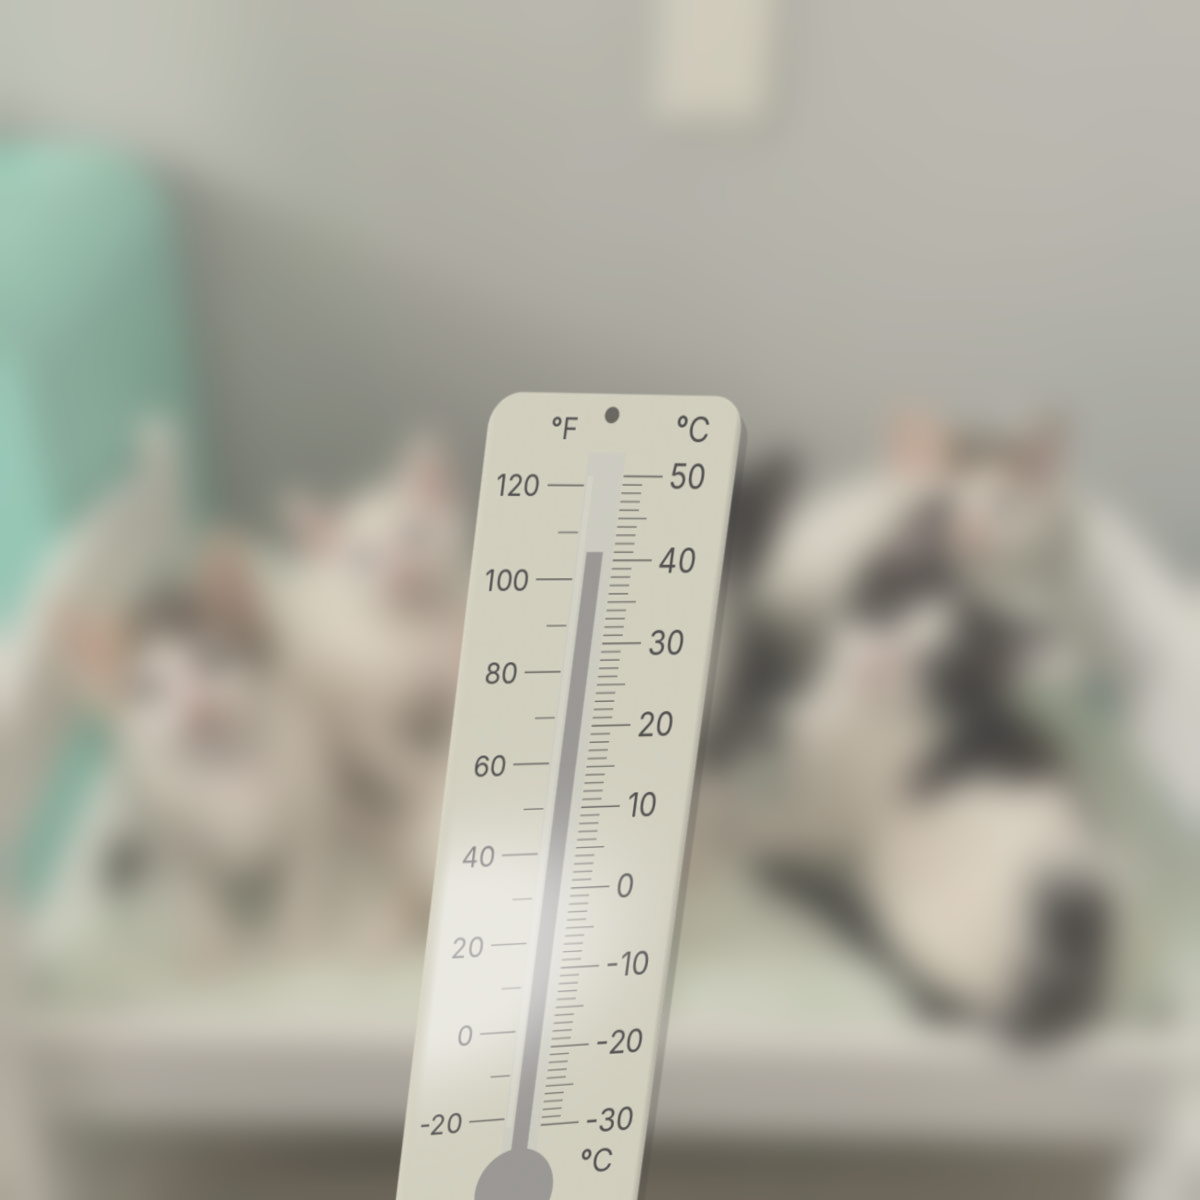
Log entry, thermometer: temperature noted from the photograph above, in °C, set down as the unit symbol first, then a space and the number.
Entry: °C 41
